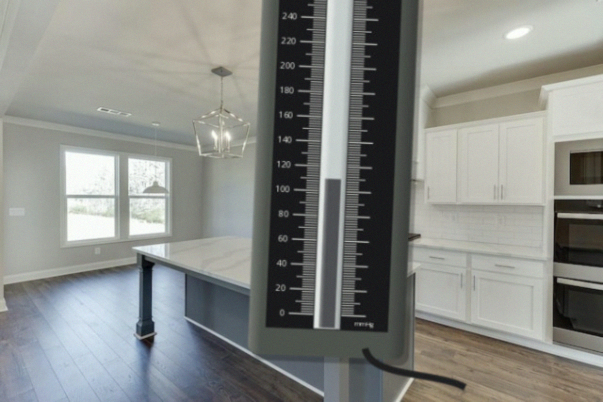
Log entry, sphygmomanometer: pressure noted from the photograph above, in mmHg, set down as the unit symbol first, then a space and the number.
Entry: mmHg 110
